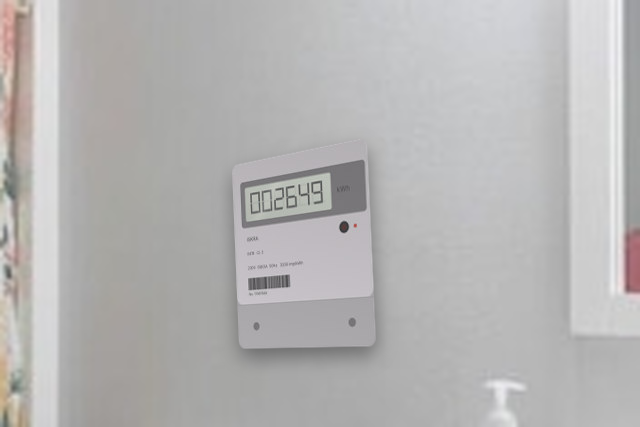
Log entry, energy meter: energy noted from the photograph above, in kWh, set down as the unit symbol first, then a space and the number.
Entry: kWh 2649
